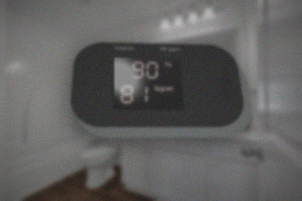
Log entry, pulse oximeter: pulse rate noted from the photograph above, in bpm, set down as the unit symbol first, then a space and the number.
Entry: bpm 81
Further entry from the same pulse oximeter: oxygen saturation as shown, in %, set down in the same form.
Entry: % 90
